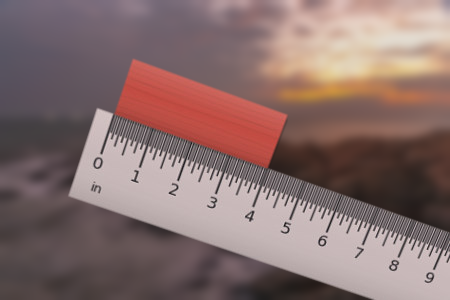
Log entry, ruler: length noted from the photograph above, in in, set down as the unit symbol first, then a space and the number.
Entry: in 4
